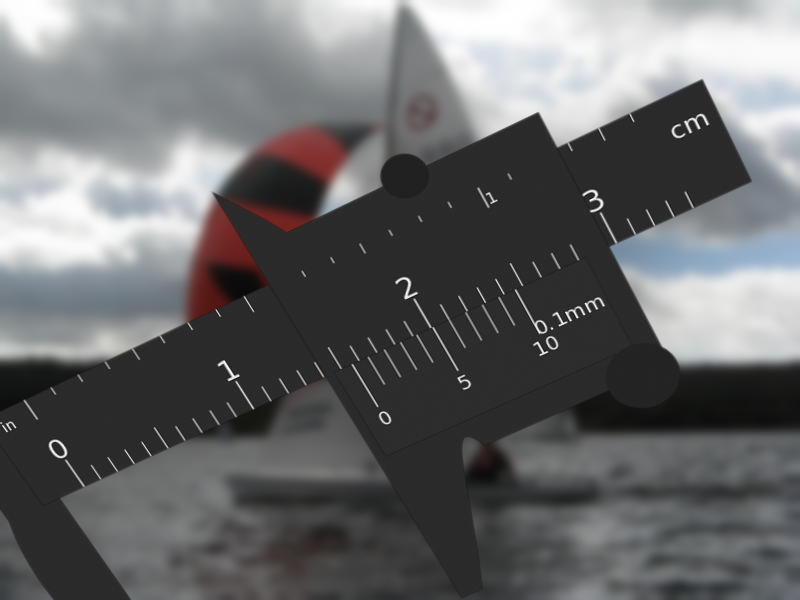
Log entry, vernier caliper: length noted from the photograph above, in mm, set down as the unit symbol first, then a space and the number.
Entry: mm 15.6
